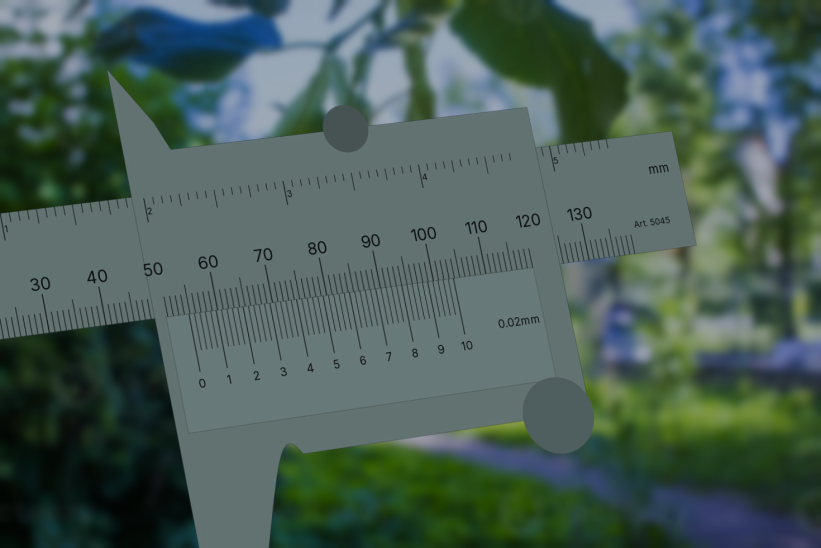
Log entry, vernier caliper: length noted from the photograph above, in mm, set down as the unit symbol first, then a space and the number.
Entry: mm 54.8
